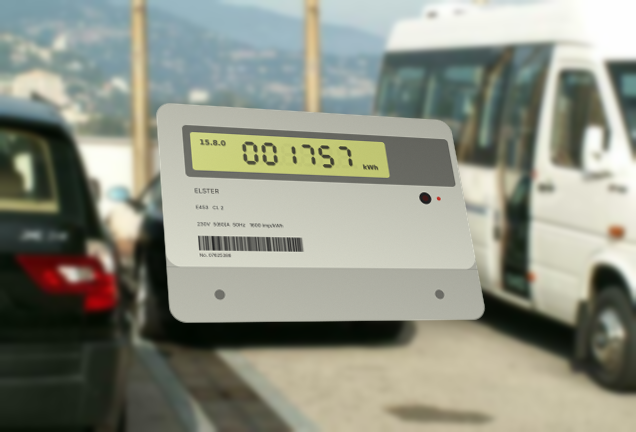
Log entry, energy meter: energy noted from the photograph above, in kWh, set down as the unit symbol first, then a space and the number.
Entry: kWh 1757
